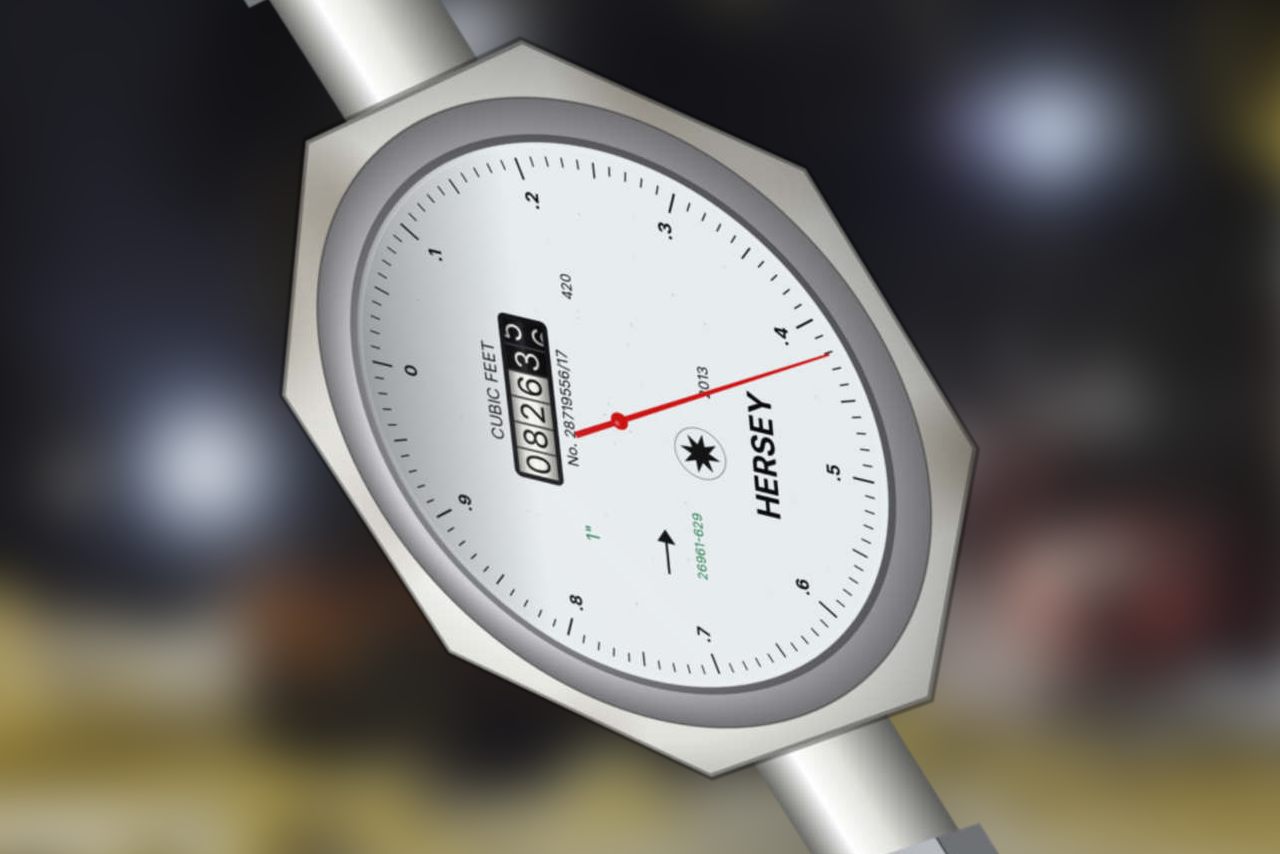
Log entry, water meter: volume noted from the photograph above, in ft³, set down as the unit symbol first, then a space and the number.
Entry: ft³ 82635.42
